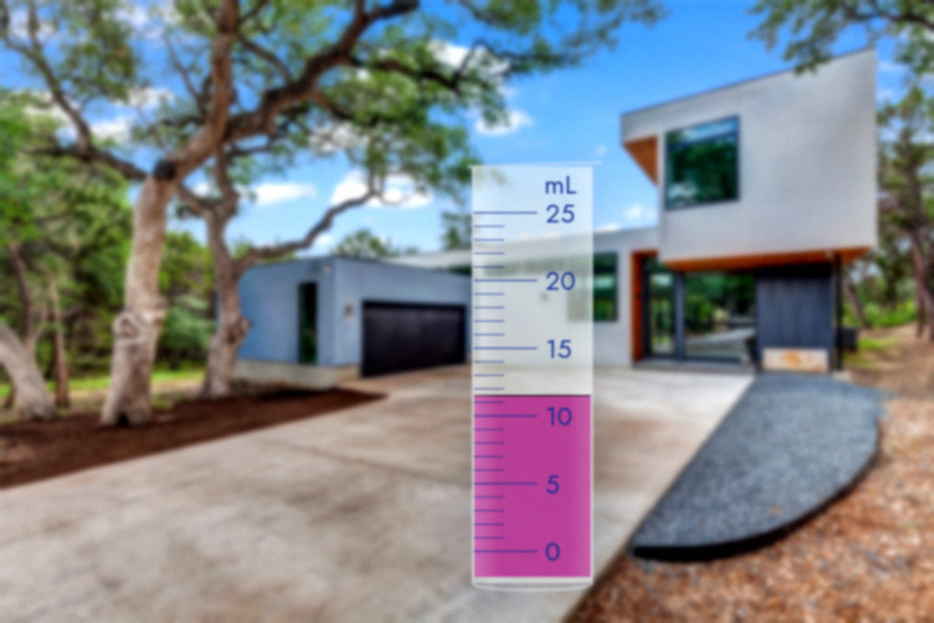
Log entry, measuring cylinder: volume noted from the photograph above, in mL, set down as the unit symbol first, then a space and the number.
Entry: mL 11.5
